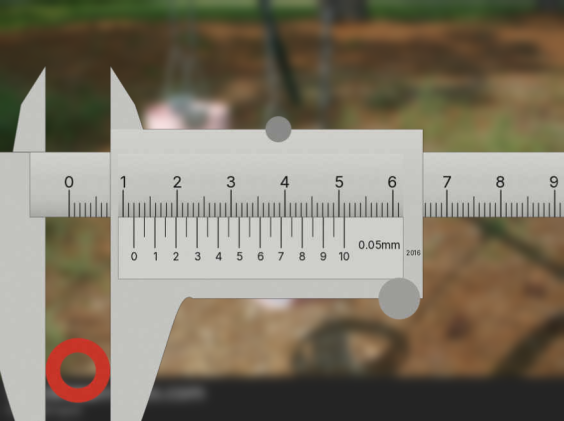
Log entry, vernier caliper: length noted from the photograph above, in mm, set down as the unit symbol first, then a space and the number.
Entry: mm 12.0
